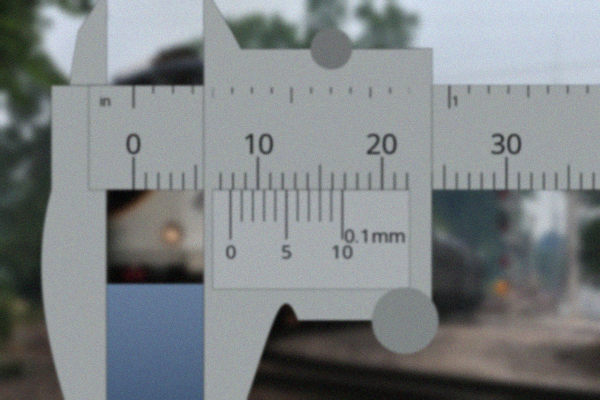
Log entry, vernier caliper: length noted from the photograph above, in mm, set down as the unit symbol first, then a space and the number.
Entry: mm 7.8
